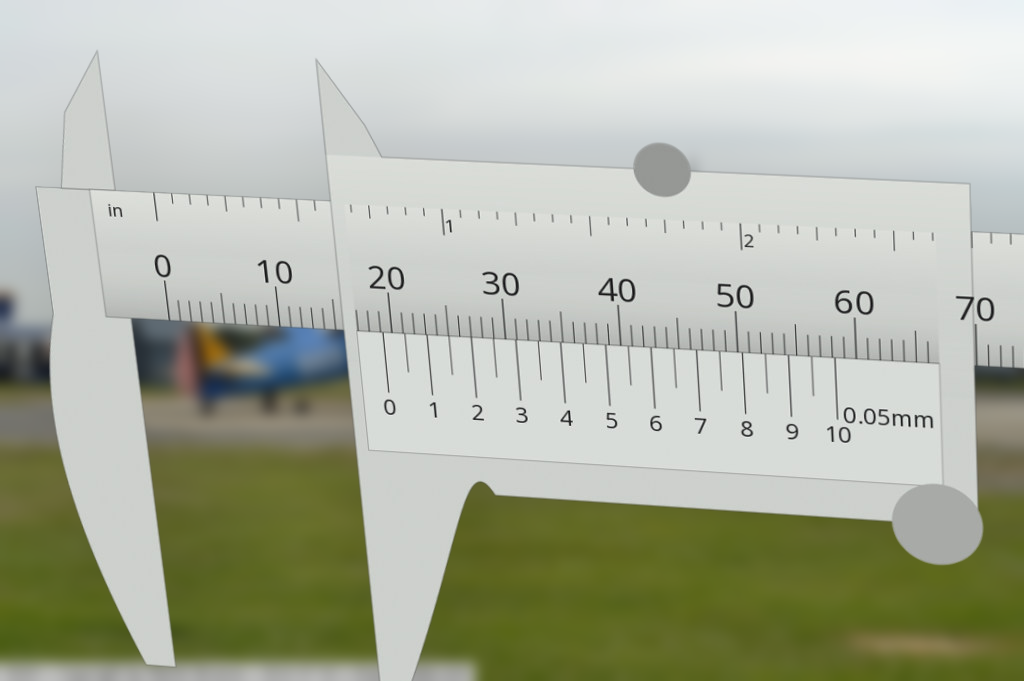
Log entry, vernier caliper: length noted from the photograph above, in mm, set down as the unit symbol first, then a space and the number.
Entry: mm 19.2
